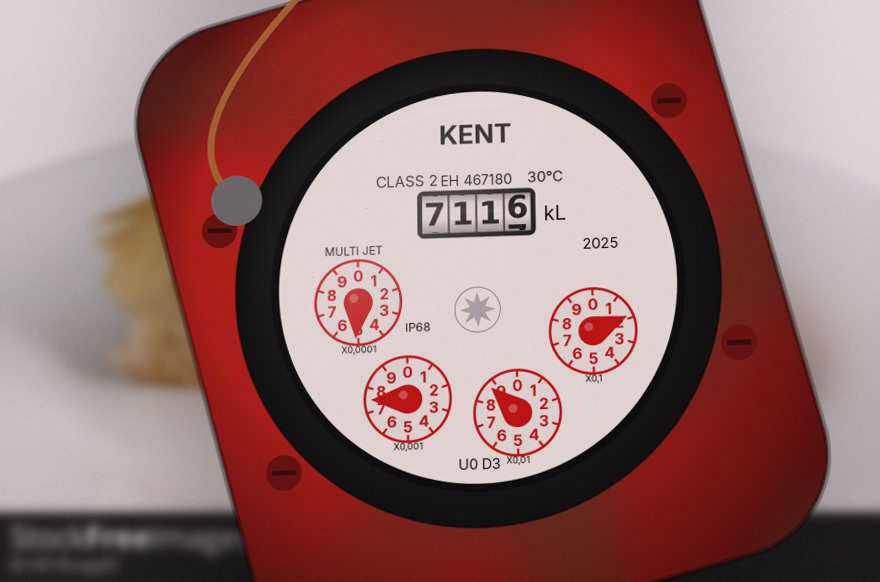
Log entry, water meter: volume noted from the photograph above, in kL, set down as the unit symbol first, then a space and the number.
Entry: kL 7116.1875
